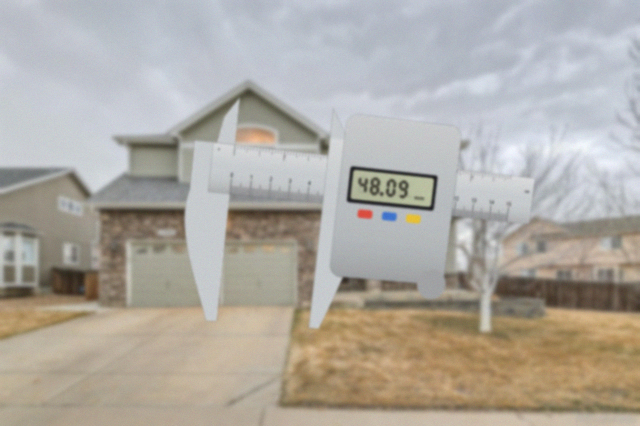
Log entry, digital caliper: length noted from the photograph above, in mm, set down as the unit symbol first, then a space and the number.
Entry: mm 48.09
